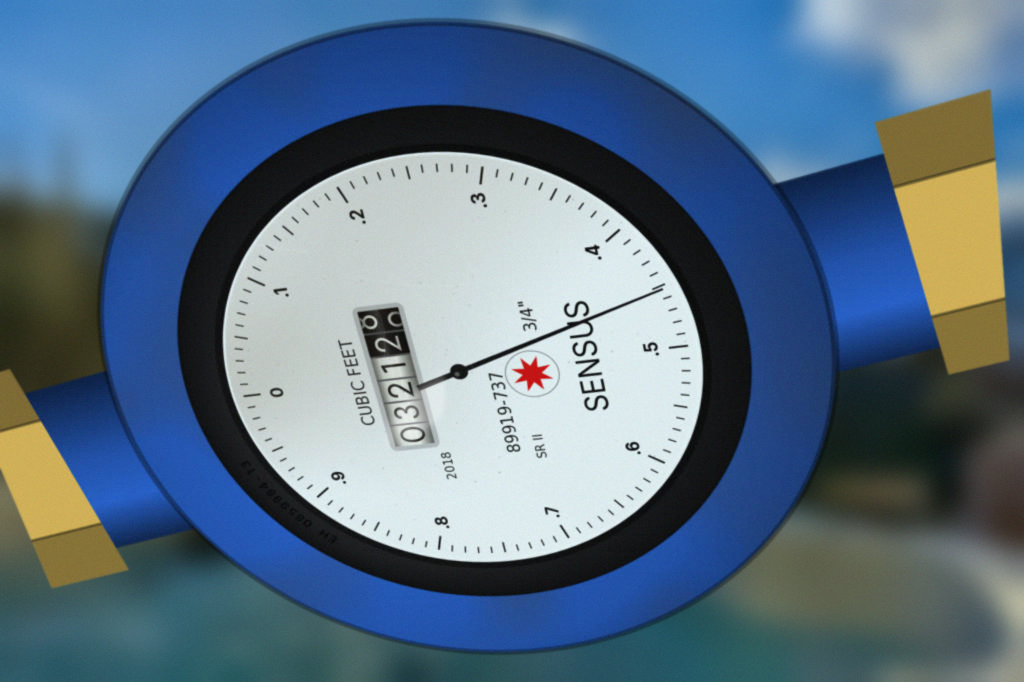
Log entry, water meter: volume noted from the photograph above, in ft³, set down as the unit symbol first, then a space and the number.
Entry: ft³ 32128.45
